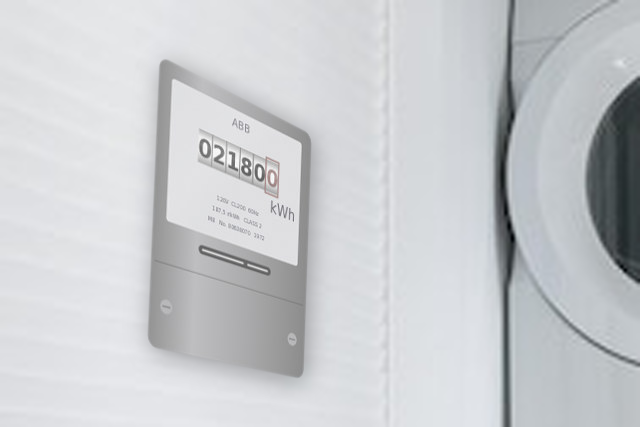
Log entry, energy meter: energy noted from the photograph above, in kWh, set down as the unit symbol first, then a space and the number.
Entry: kWh 2180.0
